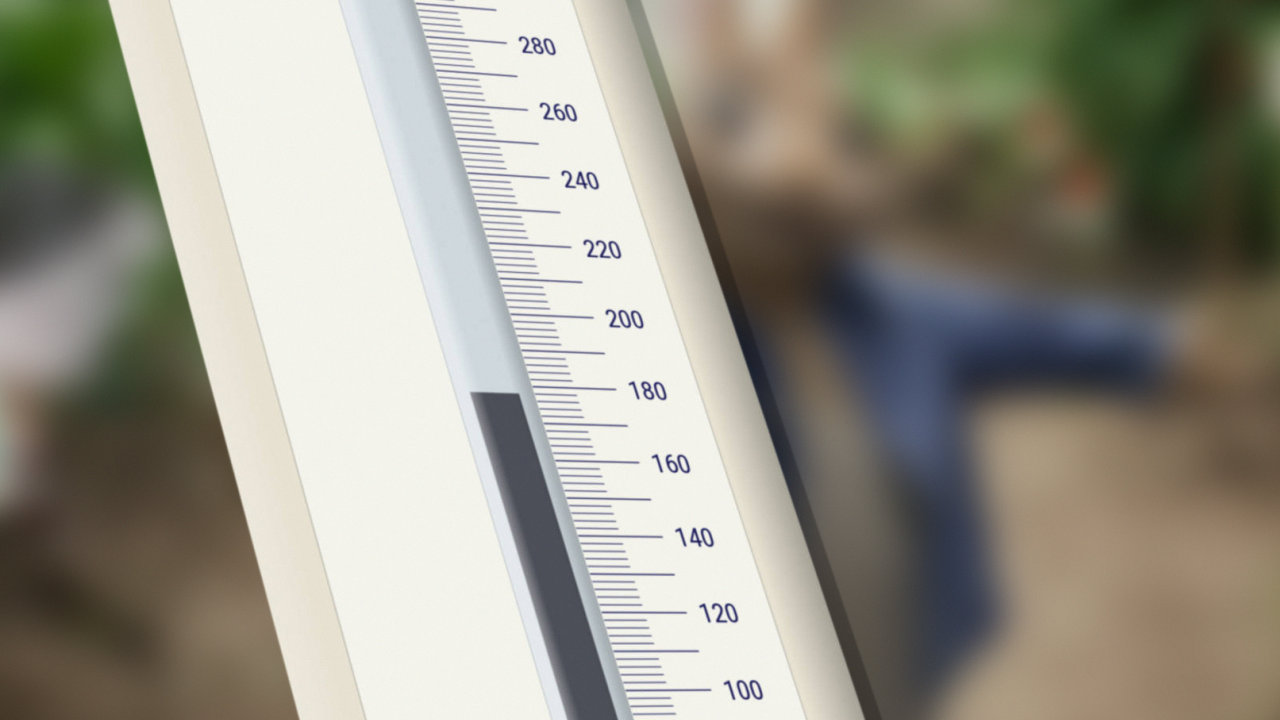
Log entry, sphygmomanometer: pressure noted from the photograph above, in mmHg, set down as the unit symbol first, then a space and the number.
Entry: mmHg 178
